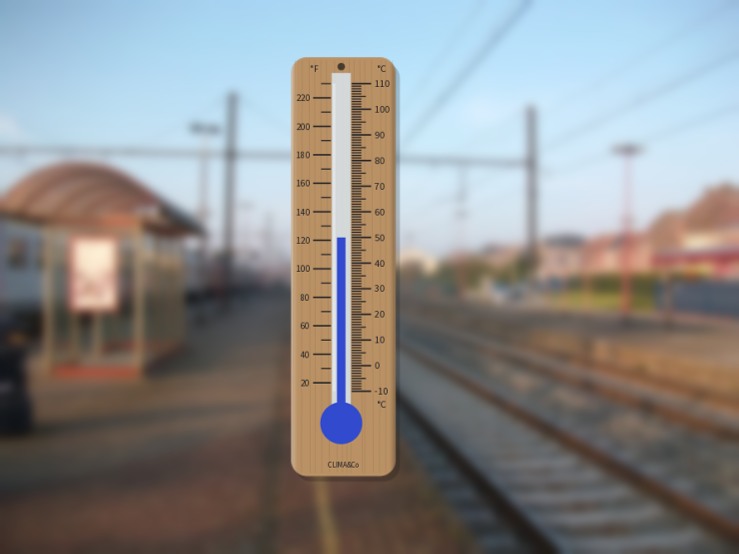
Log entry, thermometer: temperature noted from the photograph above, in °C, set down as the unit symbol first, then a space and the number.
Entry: °C 50
